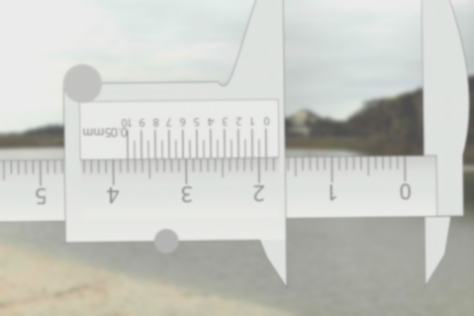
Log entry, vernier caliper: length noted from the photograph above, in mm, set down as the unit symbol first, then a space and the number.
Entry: mm 19.0
